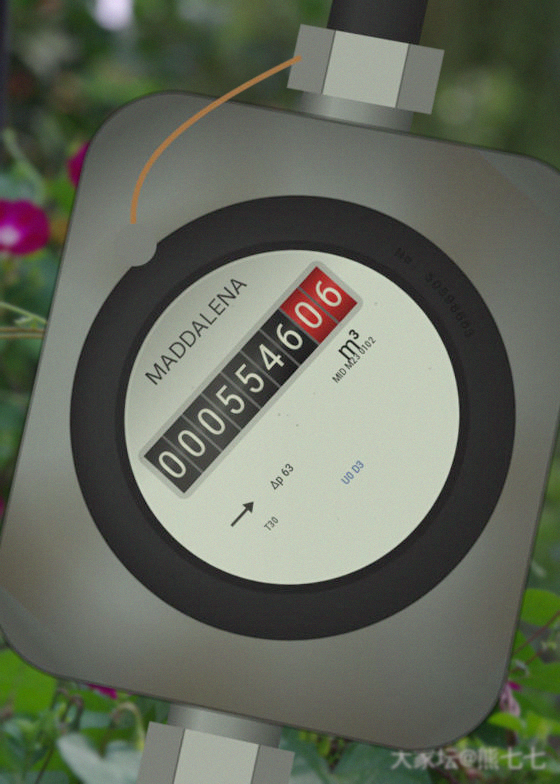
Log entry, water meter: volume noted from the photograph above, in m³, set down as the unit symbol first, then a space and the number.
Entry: m³ 5546.06
